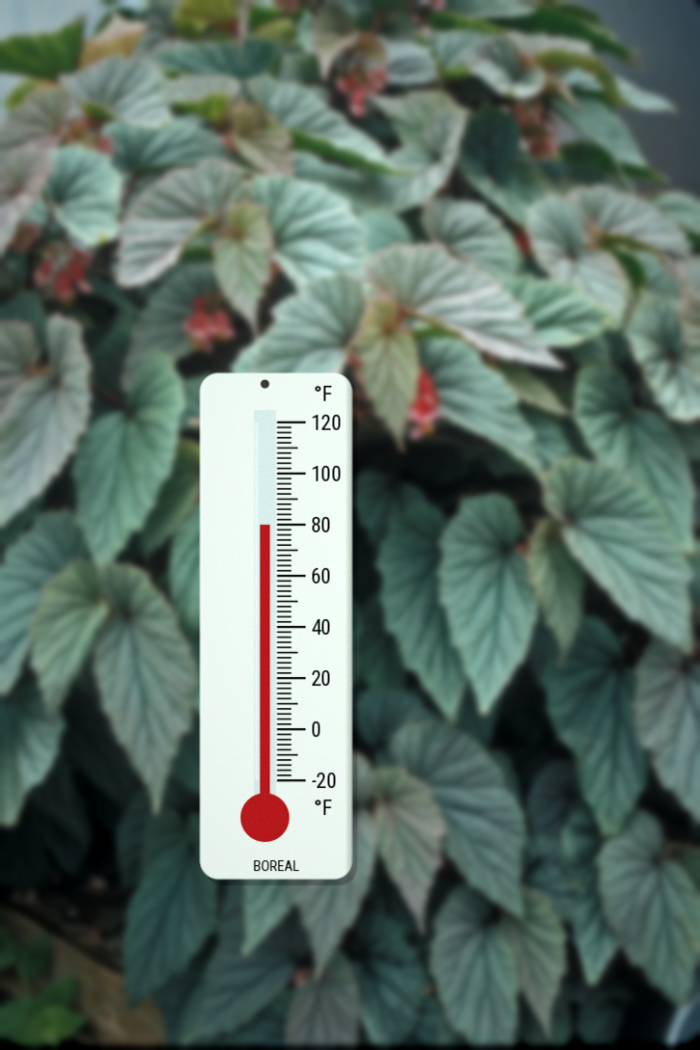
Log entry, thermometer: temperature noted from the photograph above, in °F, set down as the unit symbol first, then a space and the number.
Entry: °F 80
